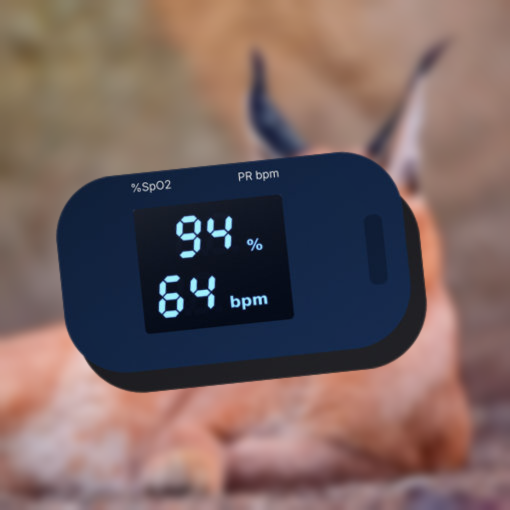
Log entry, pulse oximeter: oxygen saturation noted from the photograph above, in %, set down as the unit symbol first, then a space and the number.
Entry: % 94
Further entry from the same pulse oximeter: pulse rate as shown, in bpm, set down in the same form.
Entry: bpm 64
